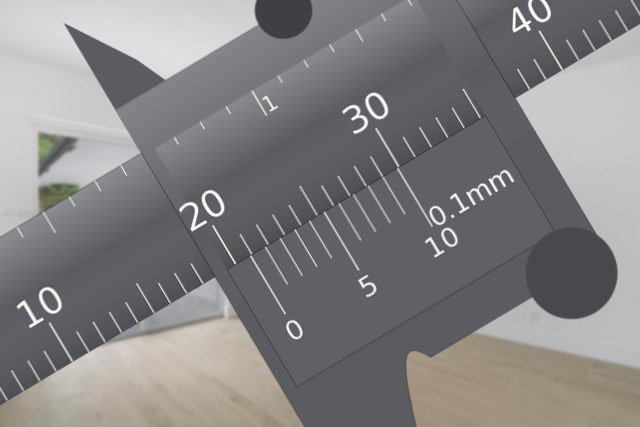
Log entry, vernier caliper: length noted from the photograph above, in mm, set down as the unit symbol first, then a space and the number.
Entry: mm 20.9
